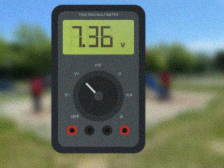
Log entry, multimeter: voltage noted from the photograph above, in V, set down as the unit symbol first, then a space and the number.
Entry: V 7.36
